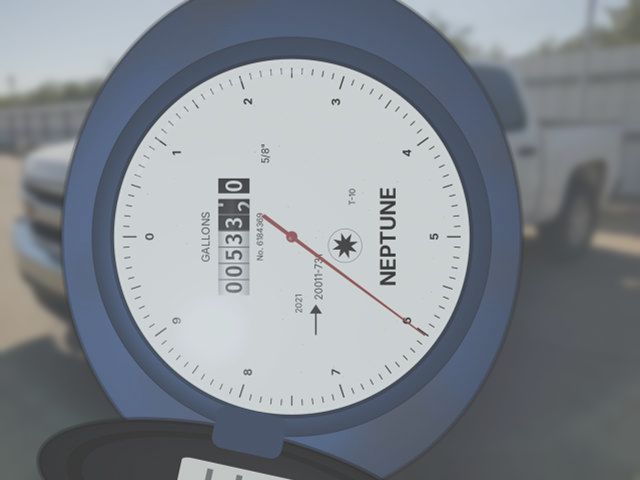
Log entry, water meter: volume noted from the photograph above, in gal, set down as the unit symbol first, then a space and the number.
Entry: gal 53316.0
